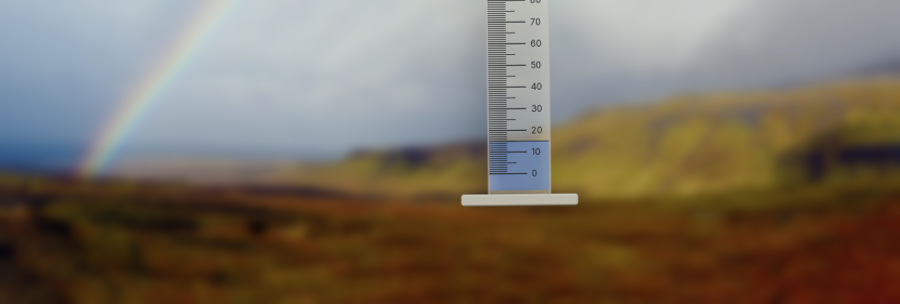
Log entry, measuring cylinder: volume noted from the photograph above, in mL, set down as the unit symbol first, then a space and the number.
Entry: mL 15
